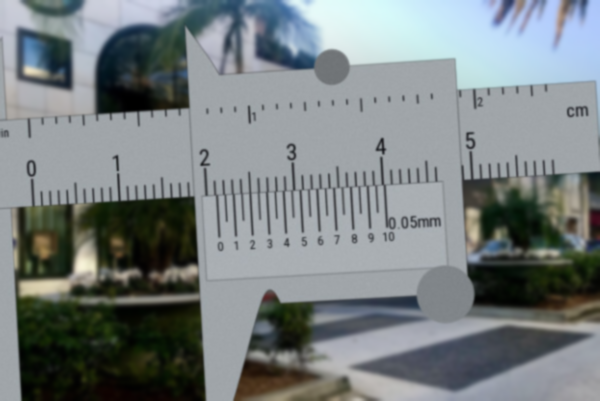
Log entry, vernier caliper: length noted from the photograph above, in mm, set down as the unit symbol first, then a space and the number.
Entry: mm 21.2
